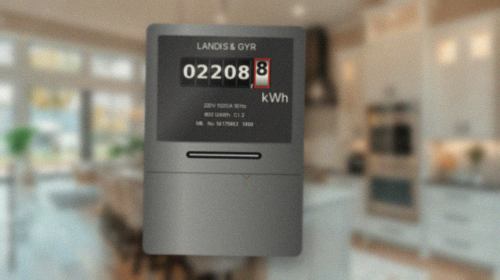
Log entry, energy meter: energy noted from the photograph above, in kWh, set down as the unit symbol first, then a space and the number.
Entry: kWh 2208.8
